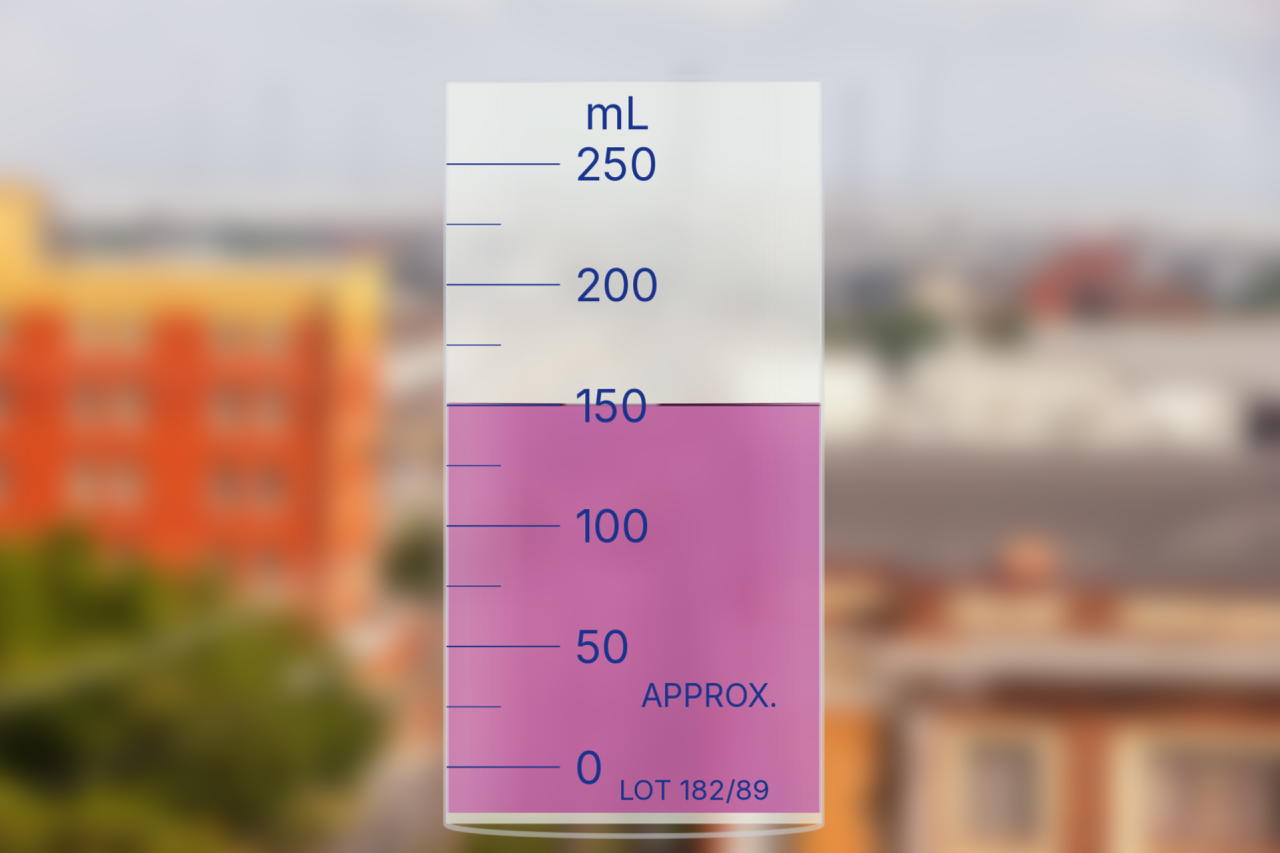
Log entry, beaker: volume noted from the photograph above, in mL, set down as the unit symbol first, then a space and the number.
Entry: mL 150
